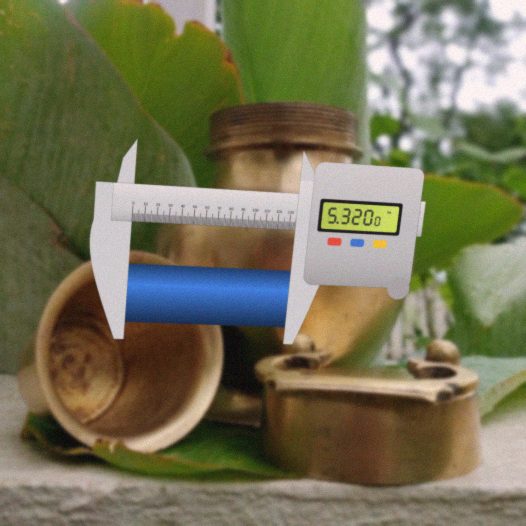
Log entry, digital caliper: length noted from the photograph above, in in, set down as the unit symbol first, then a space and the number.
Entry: in 5.3200
